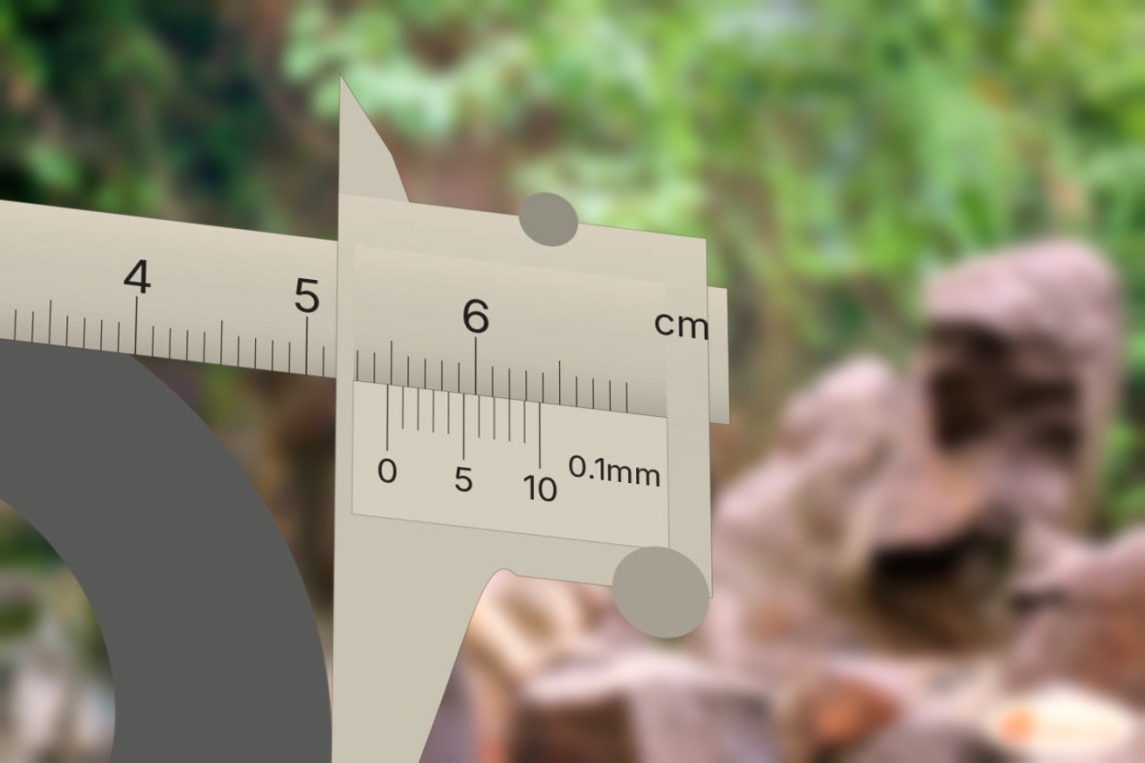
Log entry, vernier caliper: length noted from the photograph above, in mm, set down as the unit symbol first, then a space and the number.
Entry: mm 54.8
